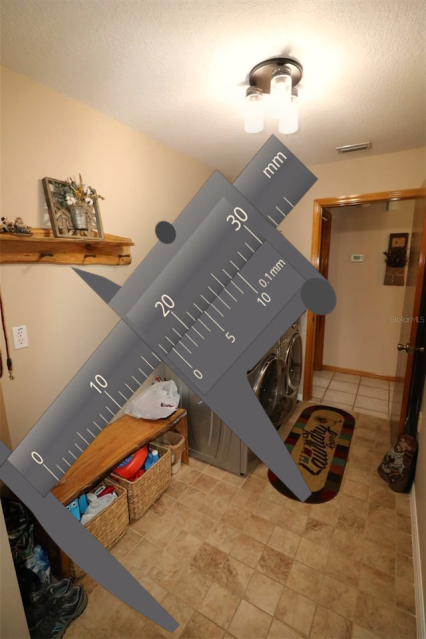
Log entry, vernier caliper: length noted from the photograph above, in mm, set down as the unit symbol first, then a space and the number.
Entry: mm 17.7
